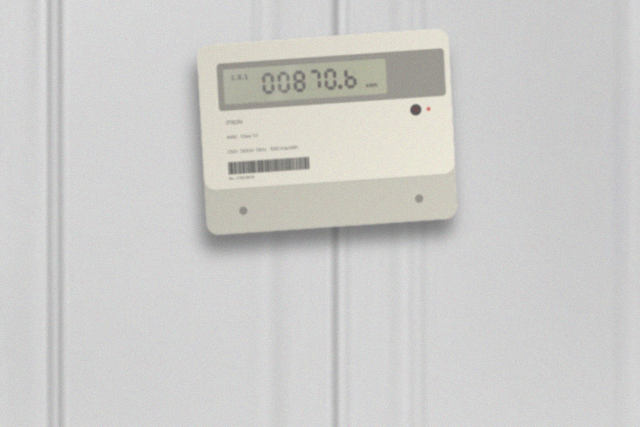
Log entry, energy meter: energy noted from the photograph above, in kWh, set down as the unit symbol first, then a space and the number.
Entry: kWh 870.6
